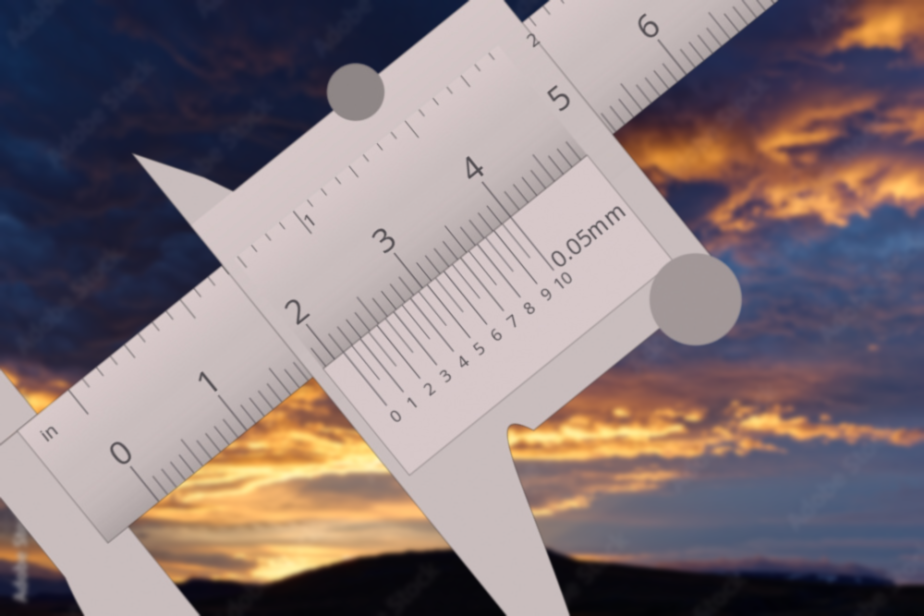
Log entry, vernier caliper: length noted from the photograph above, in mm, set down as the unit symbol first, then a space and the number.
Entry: mm 21.0
